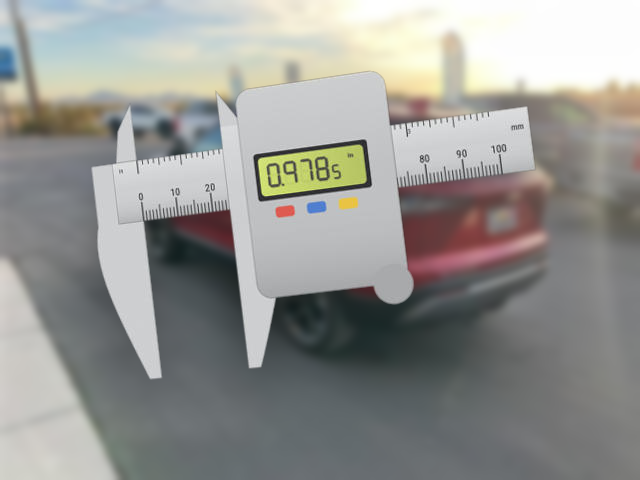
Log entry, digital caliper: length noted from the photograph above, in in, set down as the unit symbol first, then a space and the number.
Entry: in 0.9785
